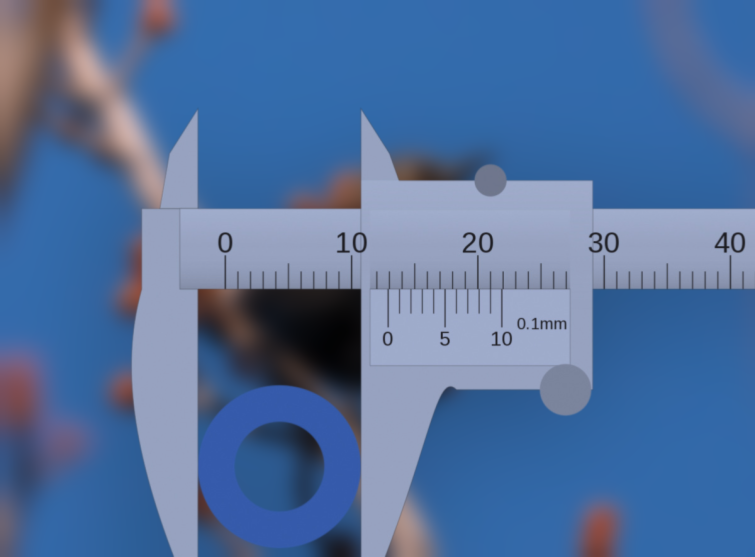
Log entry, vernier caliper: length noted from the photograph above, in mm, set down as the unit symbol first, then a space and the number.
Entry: mm 12.9
